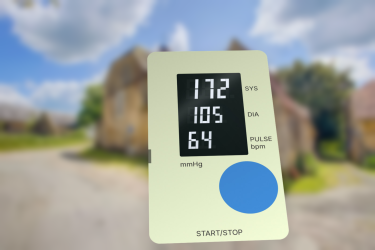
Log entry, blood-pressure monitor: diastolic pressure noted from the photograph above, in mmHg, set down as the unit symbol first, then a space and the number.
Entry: mmHg 105
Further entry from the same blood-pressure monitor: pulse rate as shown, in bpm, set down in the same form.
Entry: bpm 64
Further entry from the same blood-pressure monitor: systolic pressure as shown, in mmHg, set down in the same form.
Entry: mmHg 172
